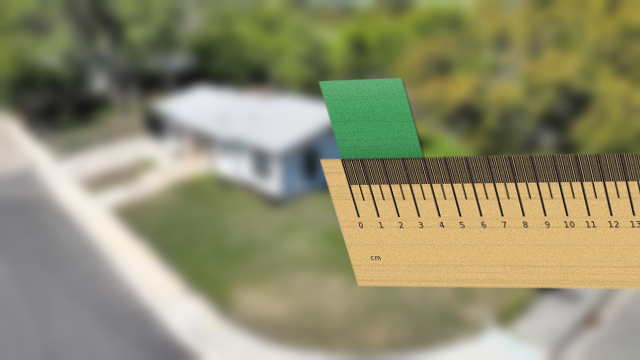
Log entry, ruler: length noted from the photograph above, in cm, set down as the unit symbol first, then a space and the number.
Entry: cm 4
